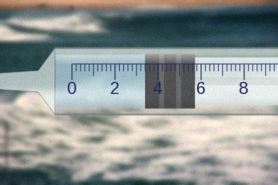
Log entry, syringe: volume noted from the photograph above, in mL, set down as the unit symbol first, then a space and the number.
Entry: mL 3.4
